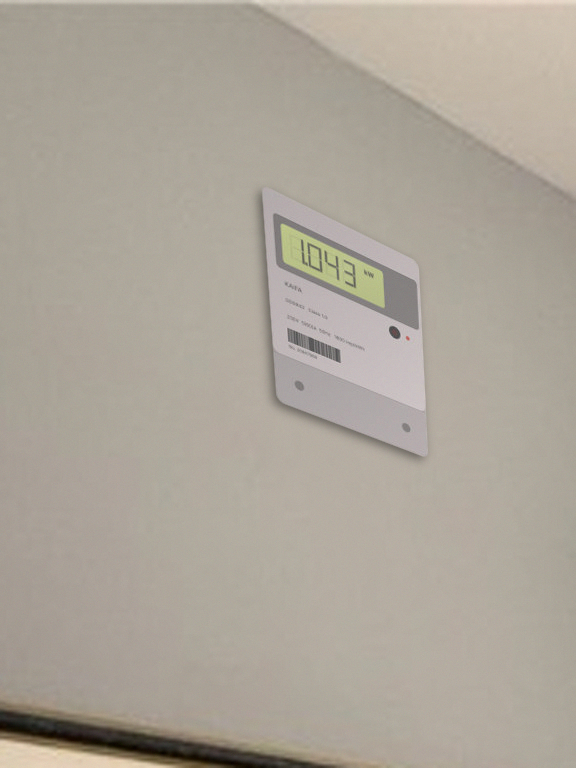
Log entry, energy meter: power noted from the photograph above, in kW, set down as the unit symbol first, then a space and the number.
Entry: kW 1.043
